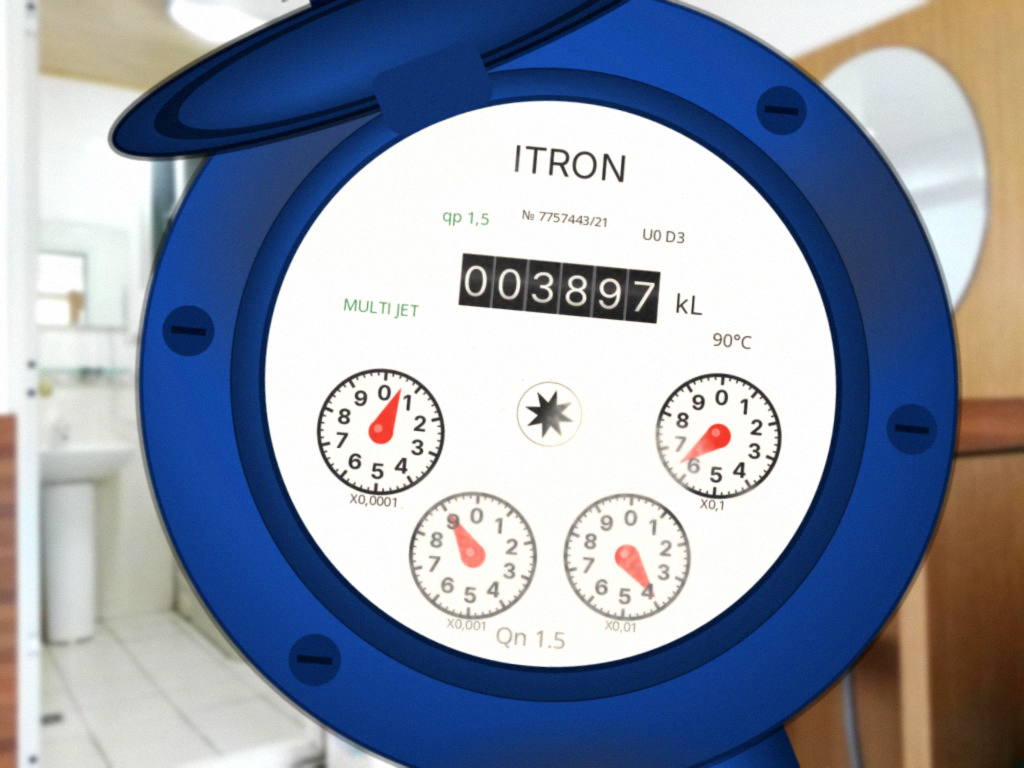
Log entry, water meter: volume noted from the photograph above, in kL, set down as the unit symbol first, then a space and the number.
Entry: kL 3897.6390
